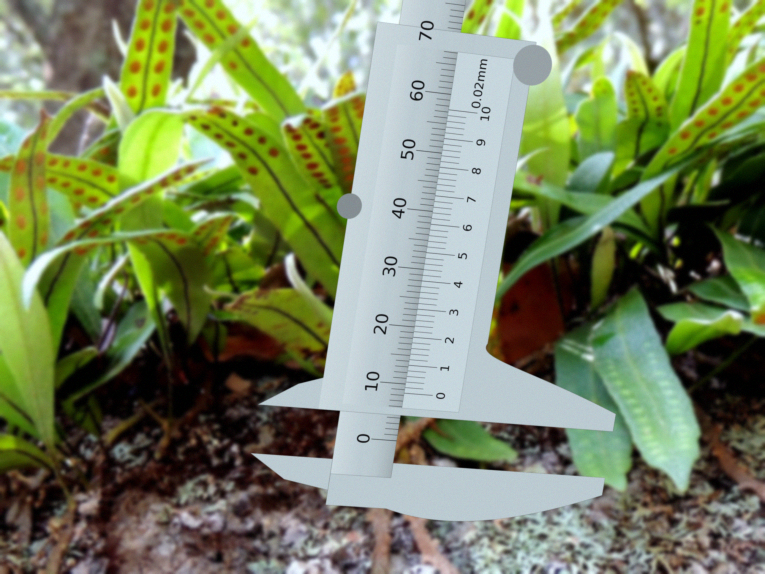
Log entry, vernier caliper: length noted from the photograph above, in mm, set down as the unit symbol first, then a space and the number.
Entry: mm 8.4
